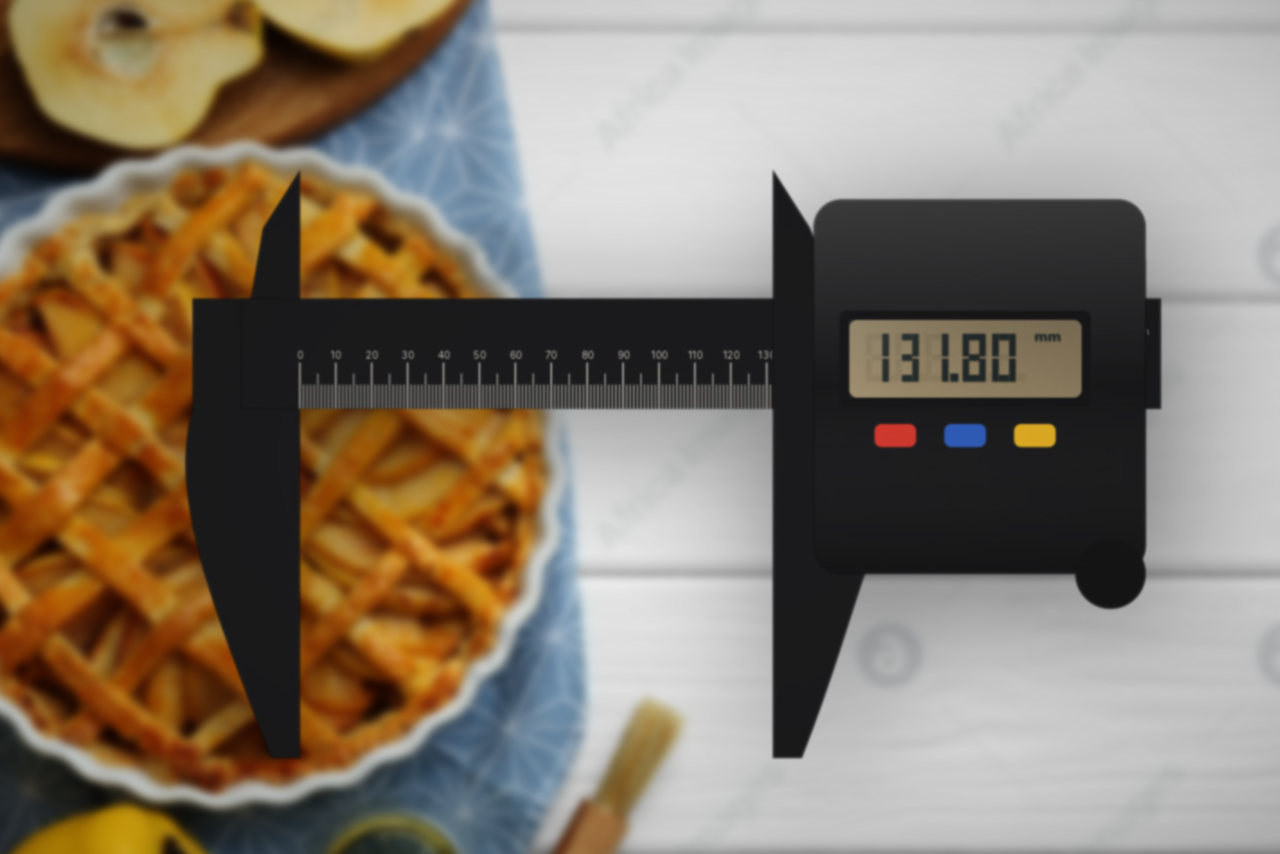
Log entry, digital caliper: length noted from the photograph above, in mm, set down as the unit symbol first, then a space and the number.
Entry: mm 131.80
